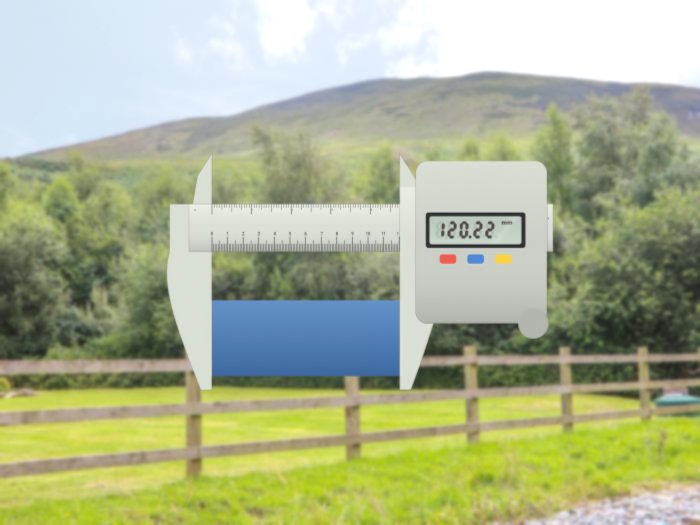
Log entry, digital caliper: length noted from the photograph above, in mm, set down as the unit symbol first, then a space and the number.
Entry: mm 120.22
